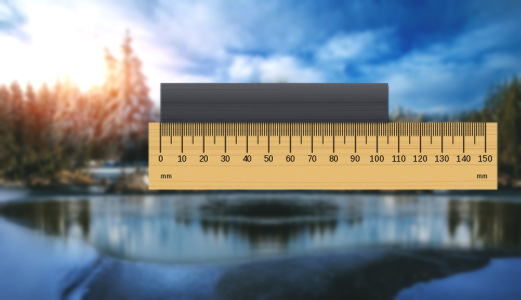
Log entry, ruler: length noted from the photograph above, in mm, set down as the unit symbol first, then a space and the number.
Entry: mm 105
